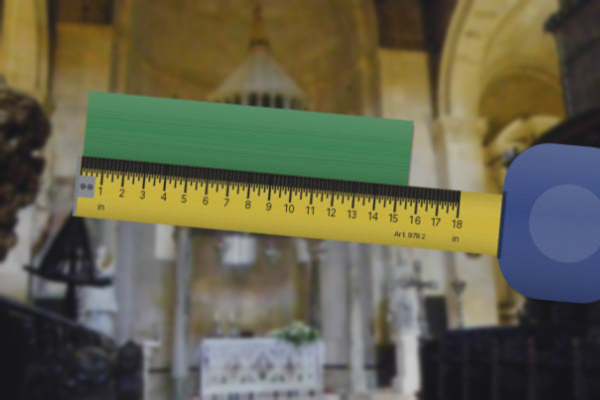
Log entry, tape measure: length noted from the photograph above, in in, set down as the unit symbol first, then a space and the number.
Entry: in 15.5
